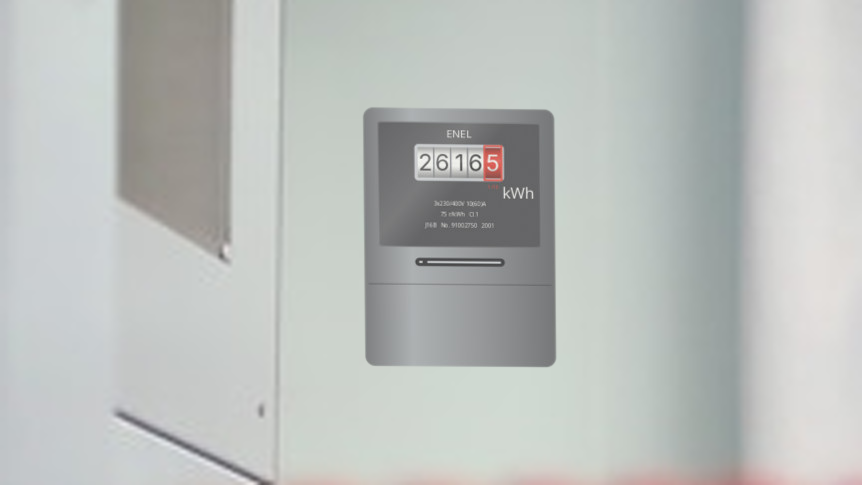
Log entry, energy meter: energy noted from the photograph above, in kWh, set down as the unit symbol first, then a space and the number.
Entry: kWh 2616.5
